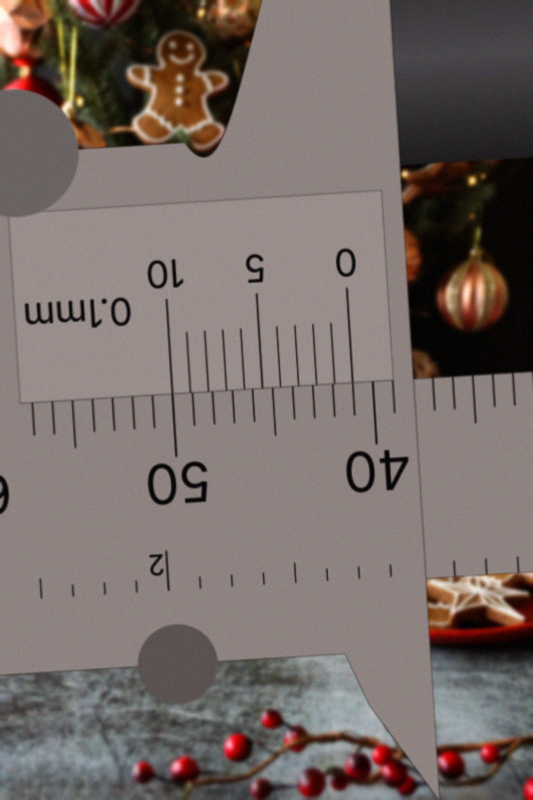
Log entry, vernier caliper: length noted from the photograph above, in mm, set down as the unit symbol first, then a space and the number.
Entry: mm 41.0
